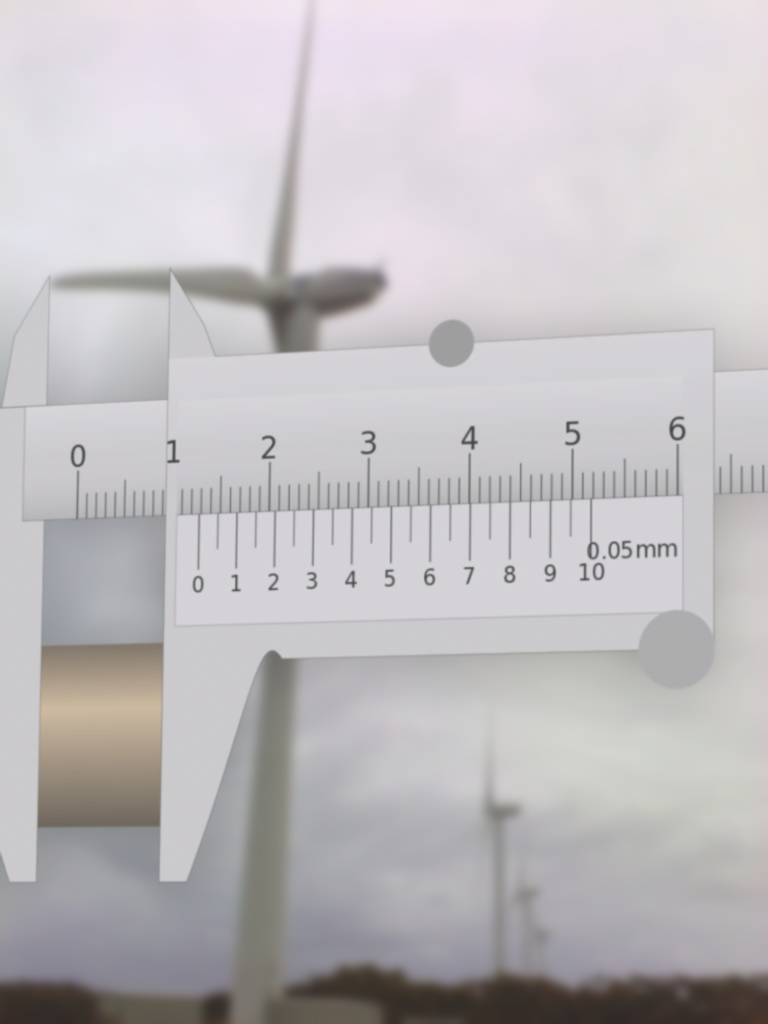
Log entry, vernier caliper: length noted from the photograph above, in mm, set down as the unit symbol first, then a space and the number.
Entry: mm 12.8
